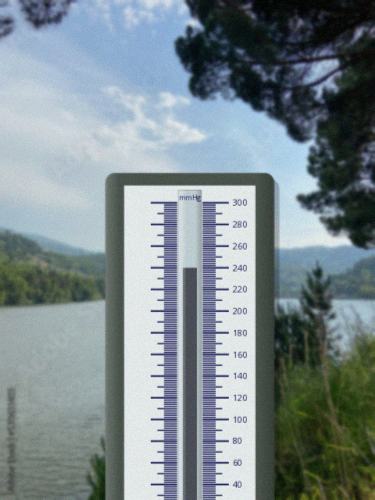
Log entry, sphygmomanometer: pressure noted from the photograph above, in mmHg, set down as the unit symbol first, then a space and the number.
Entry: mmHg 240
